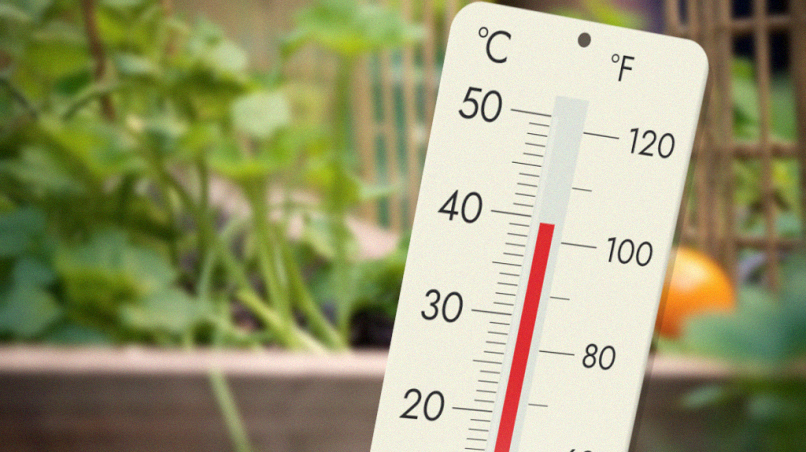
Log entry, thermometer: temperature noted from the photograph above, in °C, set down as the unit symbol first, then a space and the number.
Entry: °C 39.5
